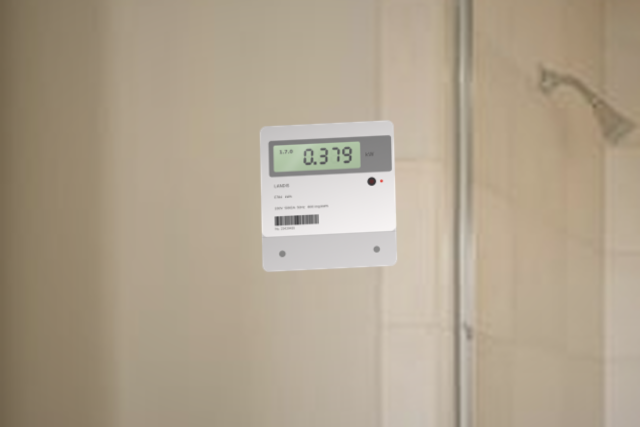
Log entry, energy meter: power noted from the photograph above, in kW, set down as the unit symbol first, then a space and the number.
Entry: kW 0.379
